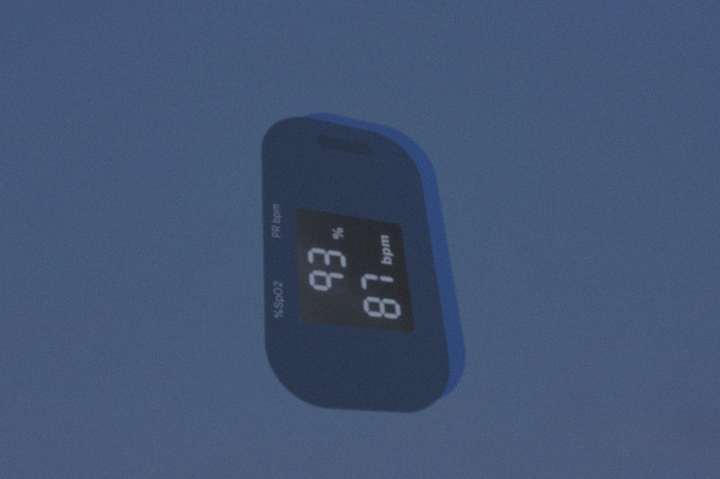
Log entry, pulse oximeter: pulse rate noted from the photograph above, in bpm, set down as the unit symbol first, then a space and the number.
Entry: bpm 87
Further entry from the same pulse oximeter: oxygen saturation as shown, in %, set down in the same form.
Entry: % 93
